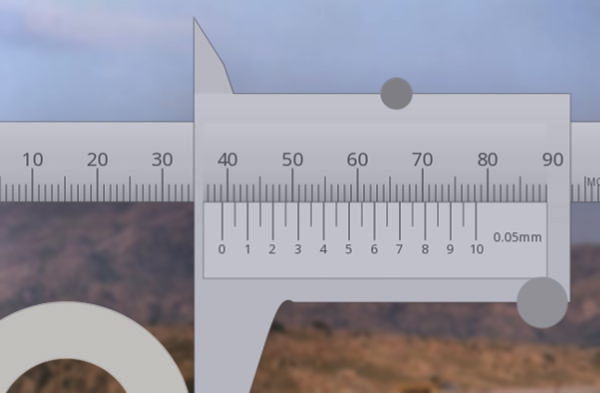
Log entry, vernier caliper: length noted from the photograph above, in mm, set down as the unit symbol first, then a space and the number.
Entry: mm 39.2
